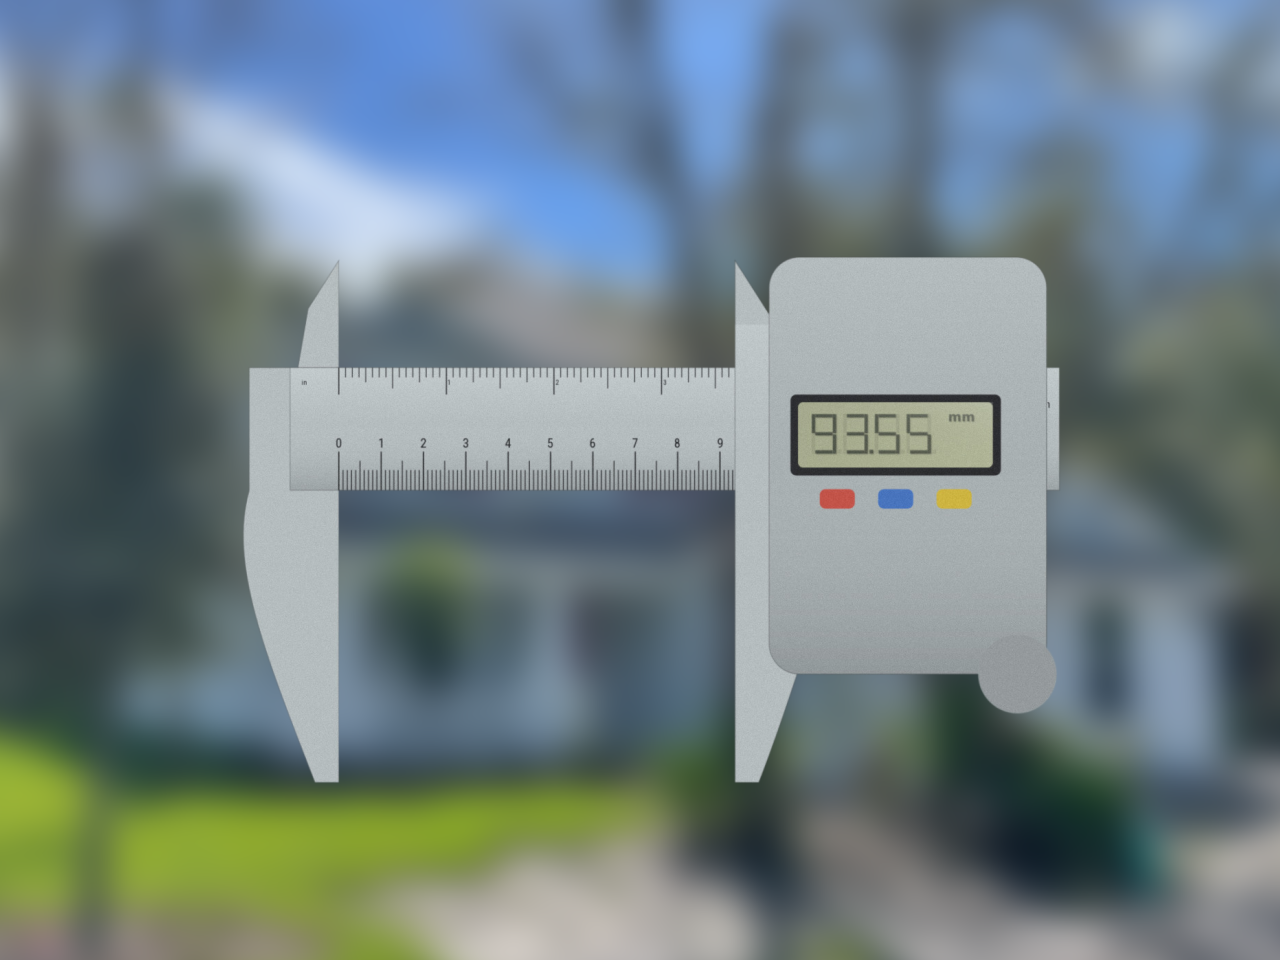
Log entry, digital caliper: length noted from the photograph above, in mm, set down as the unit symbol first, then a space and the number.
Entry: mm 93.55
